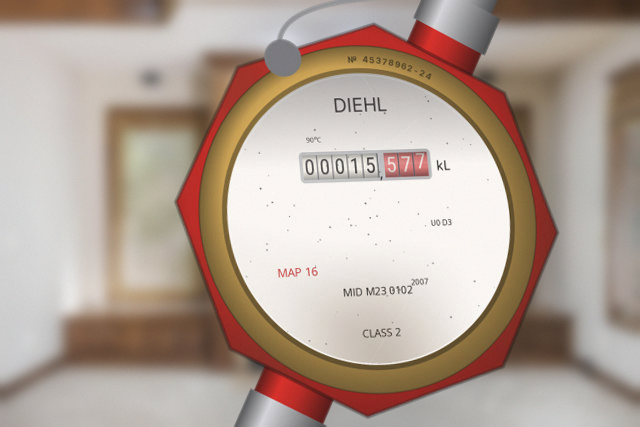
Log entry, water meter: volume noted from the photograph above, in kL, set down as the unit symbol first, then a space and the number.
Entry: kL 15.577
